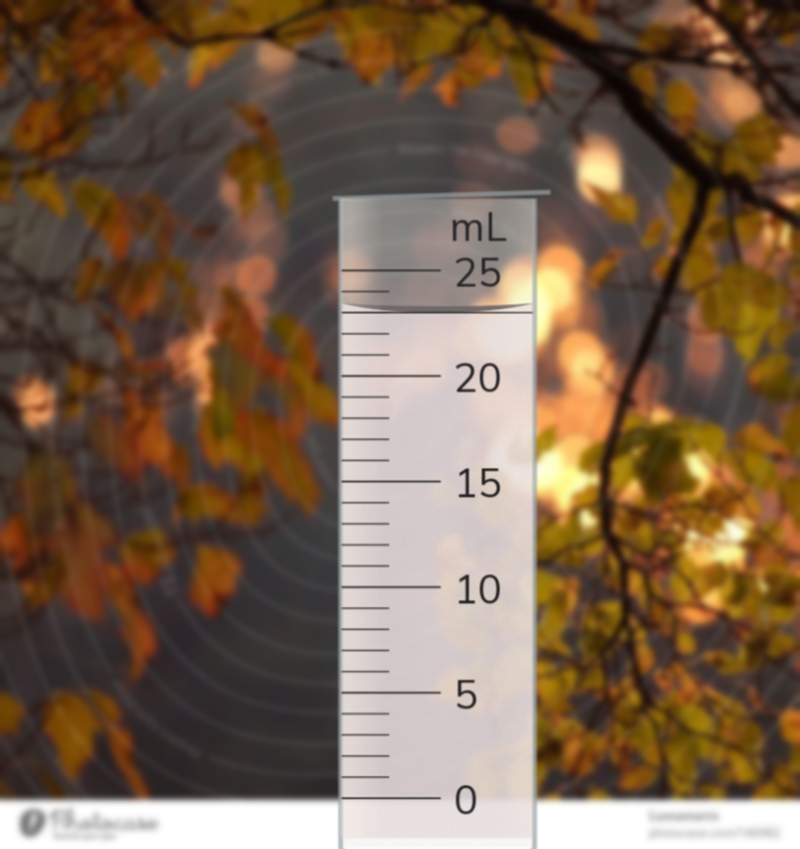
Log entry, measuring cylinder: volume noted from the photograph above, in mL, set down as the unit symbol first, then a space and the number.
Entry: mL 23
